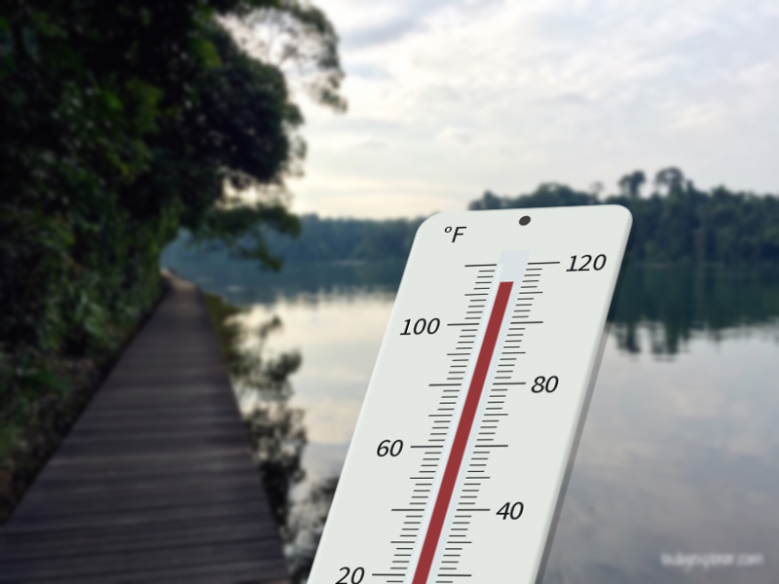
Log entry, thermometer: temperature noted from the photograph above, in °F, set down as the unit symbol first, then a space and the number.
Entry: °F 114
